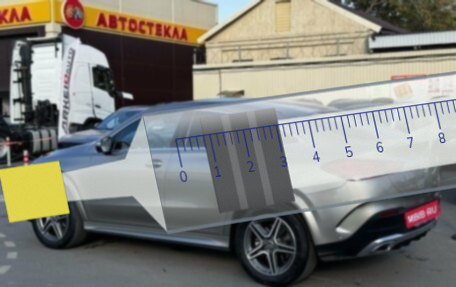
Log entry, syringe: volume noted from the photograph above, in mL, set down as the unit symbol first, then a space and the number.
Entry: mL 0.8
